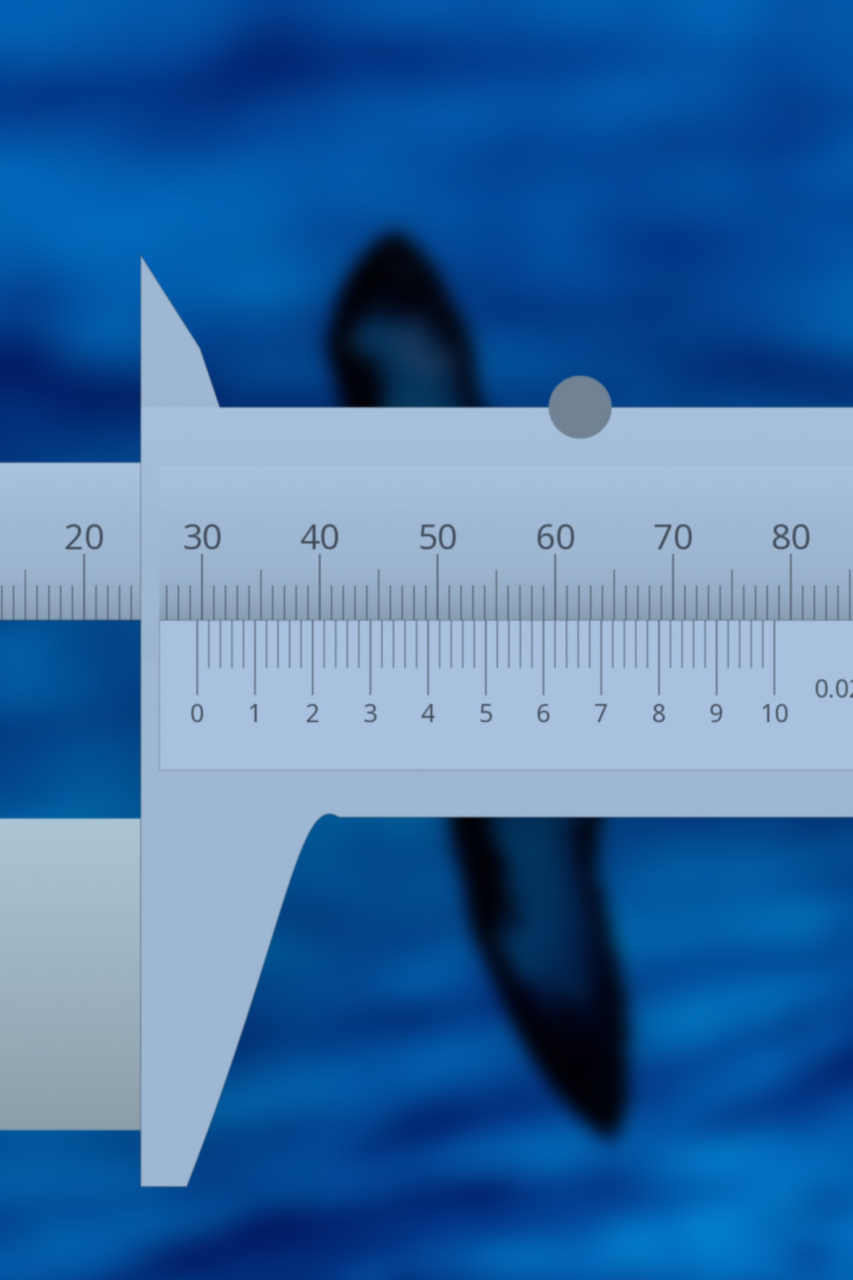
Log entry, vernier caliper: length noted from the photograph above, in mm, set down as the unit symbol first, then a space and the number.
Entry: mm 29.6
